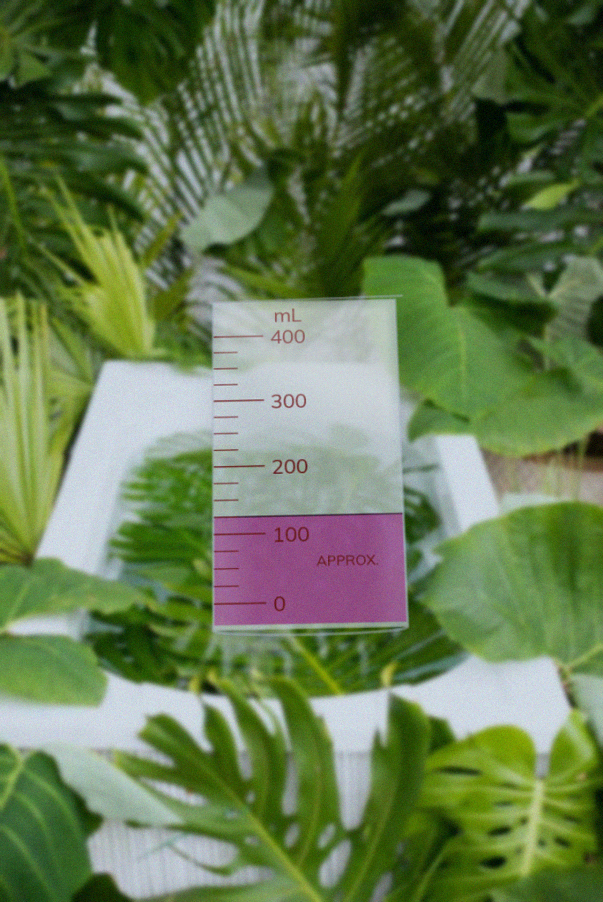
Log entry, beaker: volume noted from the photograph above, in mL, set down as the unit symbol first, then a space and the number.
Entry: mL 125
